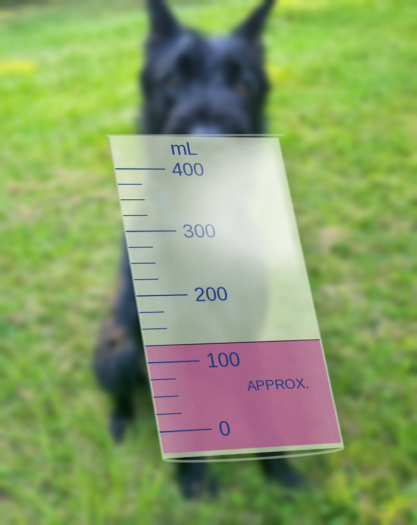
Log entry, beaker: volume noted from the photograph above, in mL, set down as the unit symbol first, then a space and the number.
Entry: mL 125
